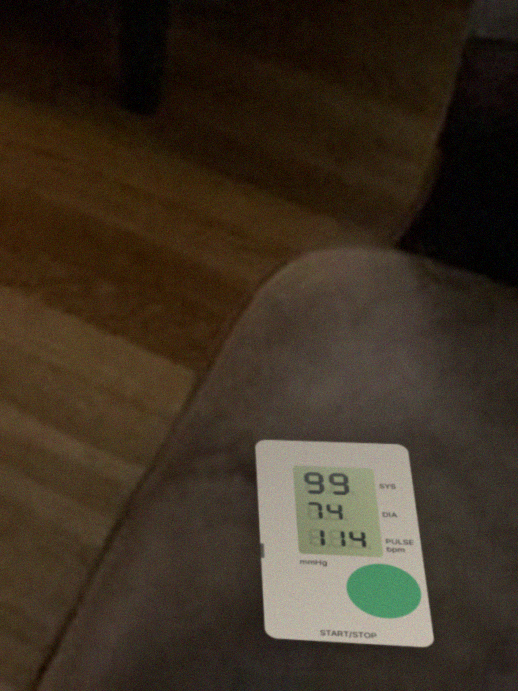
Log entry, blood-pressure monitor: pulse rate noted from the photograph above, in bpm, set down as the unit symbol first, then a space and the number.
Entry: bpm 114
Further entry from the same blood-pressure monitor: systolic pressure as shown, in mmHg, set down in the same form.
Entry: mmHg 99
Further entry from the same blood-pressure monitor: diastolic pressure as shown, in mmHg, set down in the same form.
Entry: mmHg 74
